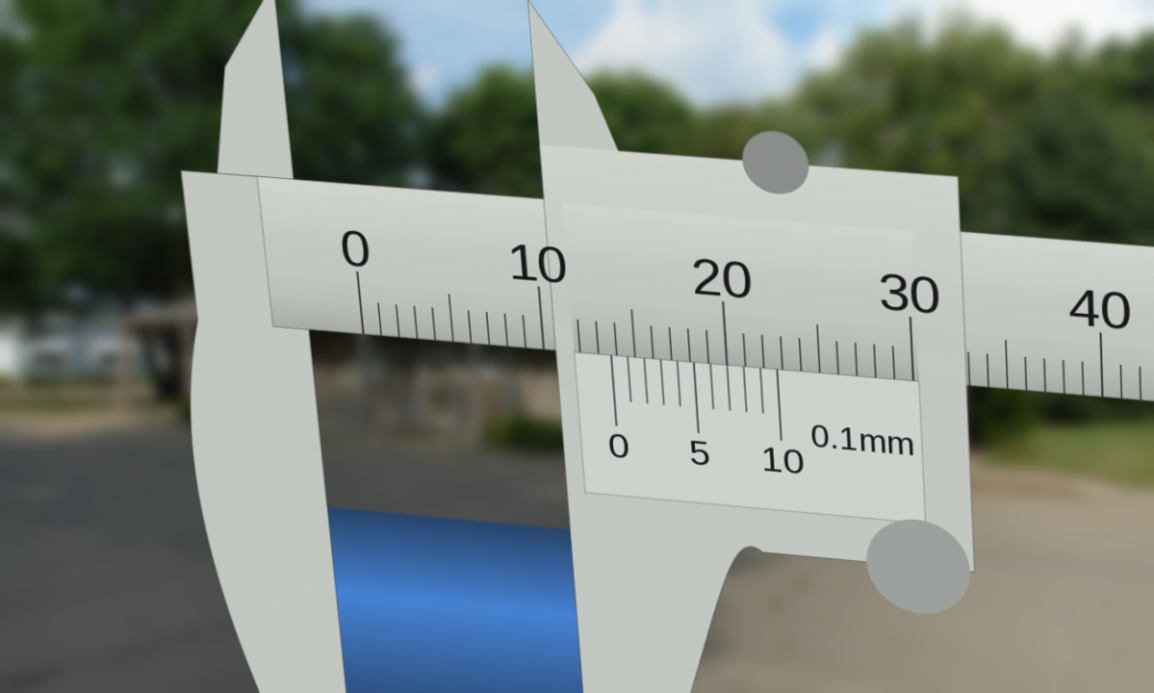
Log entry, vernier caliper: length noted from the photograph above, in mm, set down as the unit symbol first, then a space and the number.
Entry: mm 13.7
